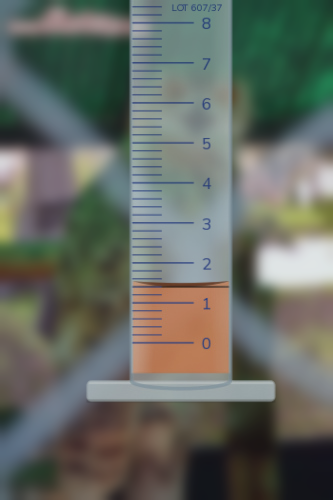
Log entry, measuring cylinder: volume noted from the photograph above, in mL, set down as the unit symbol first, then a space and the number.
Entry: mL 1.4
